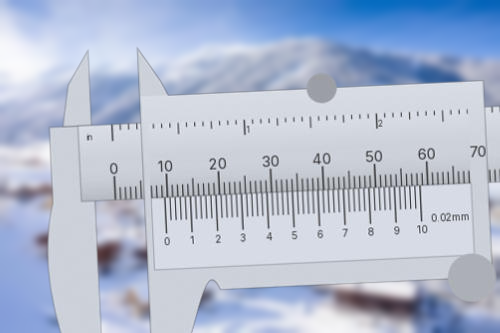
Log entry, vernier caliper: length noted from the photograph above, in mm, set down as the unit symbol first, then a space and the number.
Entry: mm 9.5
